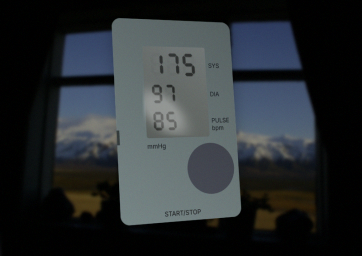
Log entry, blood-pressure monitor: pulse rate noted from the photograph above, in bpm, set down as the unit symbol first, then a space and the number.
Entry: bpm 85
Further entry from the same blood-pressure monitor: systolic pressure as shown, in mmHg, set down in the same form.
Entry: mmHg 175
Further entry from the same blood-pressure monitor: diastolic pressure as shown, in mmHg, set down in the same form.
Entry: mmHg 97
